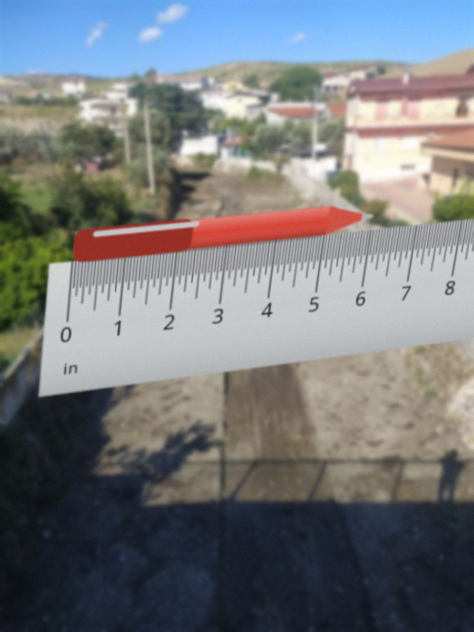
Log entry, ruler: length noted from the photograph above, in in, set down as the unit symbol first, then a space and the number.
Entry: in 6
